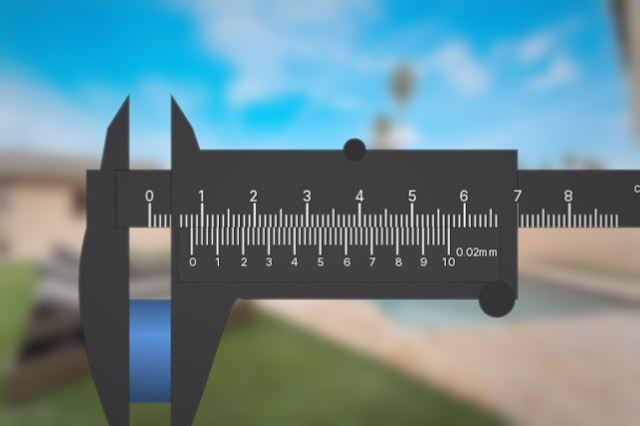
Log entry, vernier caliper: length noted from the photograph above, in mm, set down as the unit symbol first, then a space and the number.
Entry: mm 8.0
